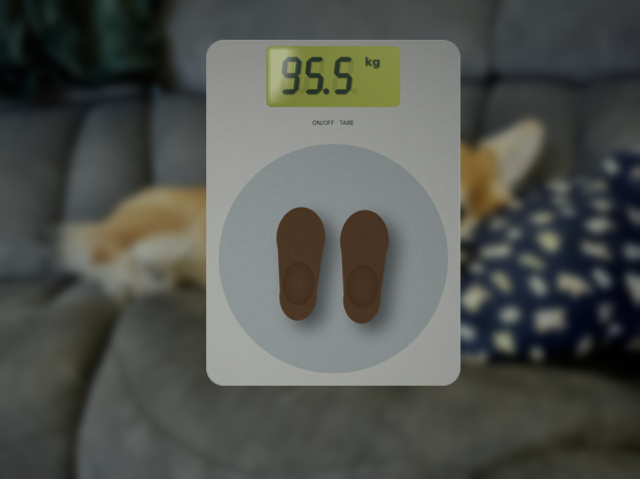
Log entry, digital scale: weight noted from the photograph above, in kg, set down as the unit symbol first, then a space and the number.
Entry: kg 95.5
